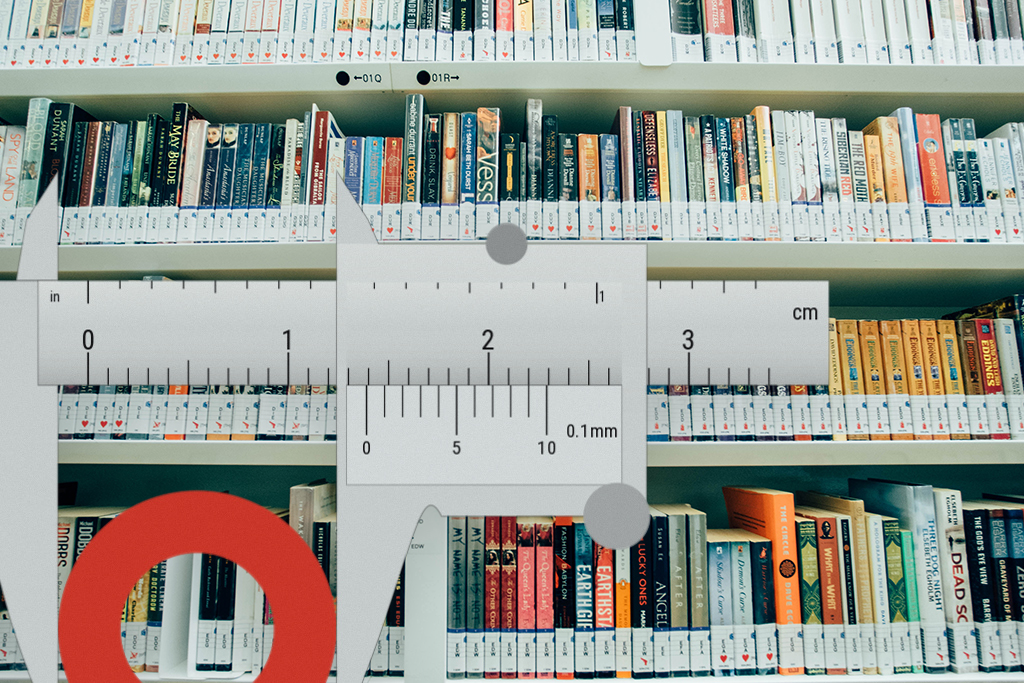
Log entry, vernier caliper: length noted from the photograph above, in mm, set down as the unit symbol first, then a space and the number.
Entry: mm 13.9
